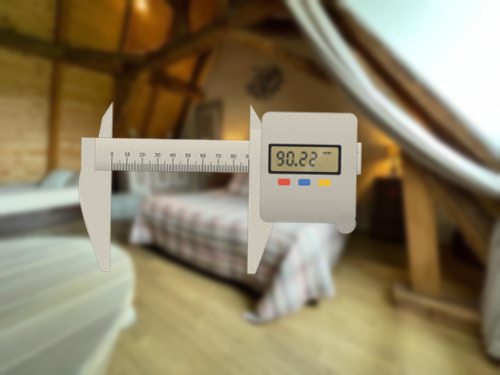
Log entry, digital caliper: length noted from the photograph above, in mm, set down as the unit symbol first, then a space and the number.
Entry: mm 90.22
